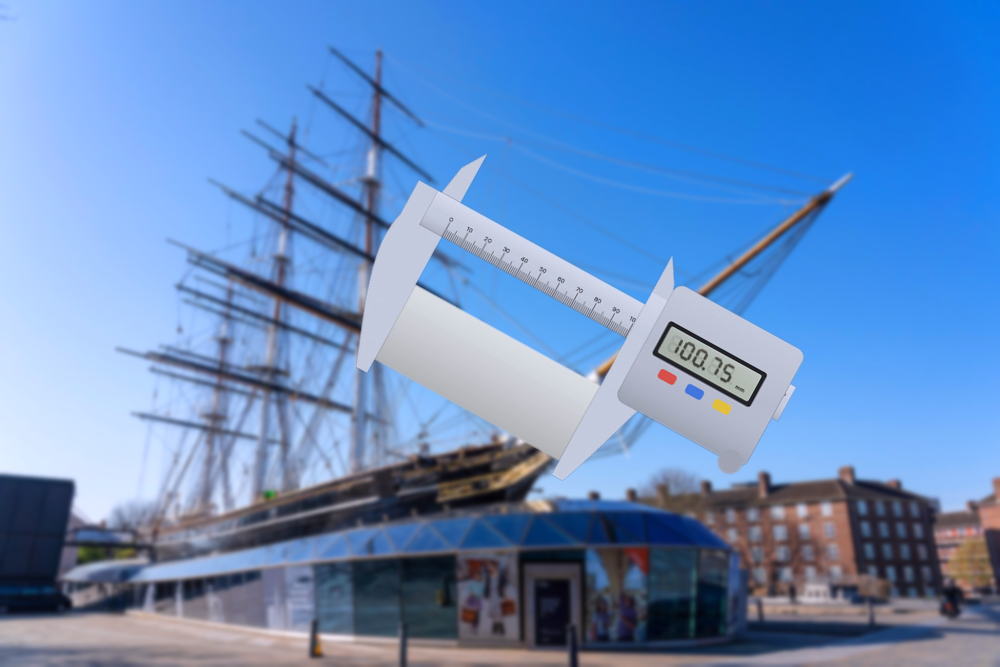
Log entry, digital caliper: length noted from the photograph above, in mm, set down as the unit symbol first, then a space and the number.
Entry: mm 100.75
